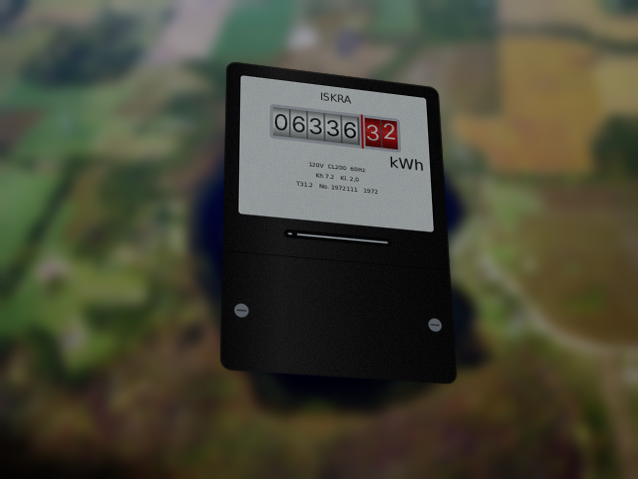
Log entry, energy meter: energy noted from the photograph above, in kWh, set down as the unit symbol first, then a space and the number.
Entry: kWh 6336.32
